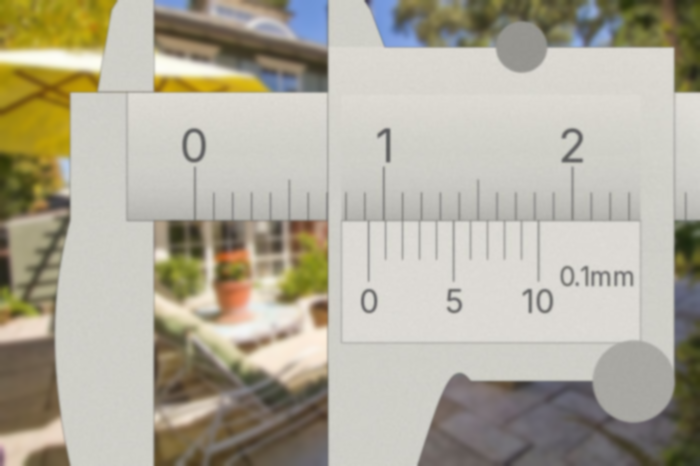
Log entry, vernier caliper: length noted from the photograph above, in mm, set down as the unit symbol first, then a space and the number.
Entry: mm 9.2
